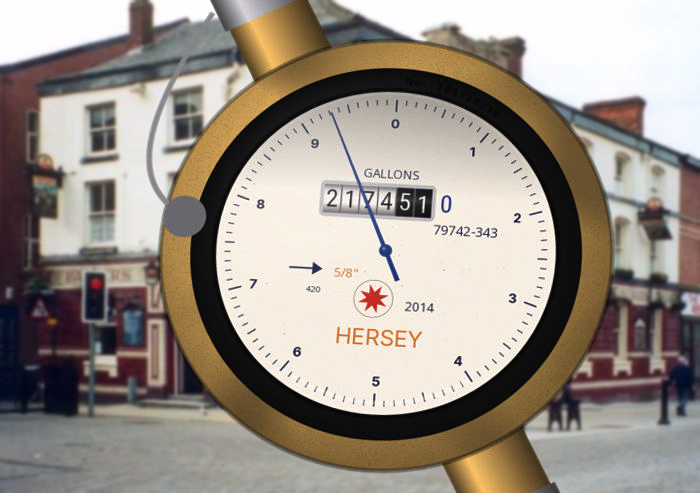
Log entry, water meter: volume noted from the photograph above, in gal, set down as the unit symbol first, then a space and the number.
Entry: gal 2174509.3
